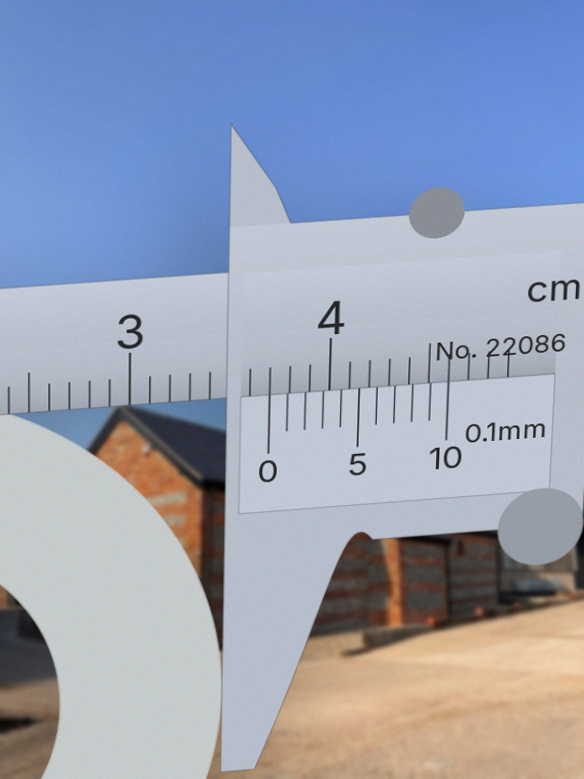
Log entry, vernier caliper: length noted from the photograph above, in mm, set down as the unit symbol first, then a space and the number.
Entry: mm 37.0
